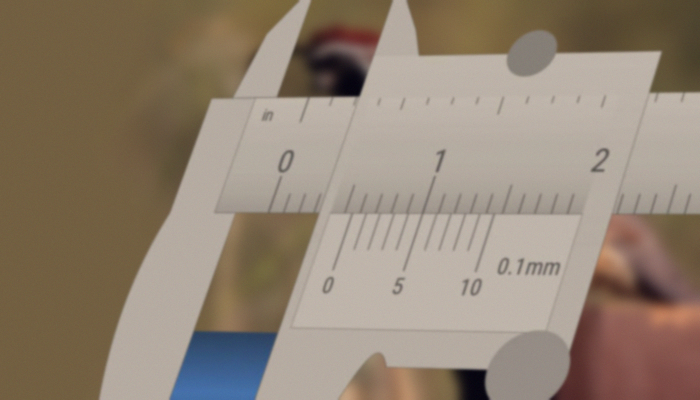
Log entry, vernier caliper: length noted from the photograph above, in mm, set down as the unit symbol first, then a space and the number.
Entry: mm 5.5
